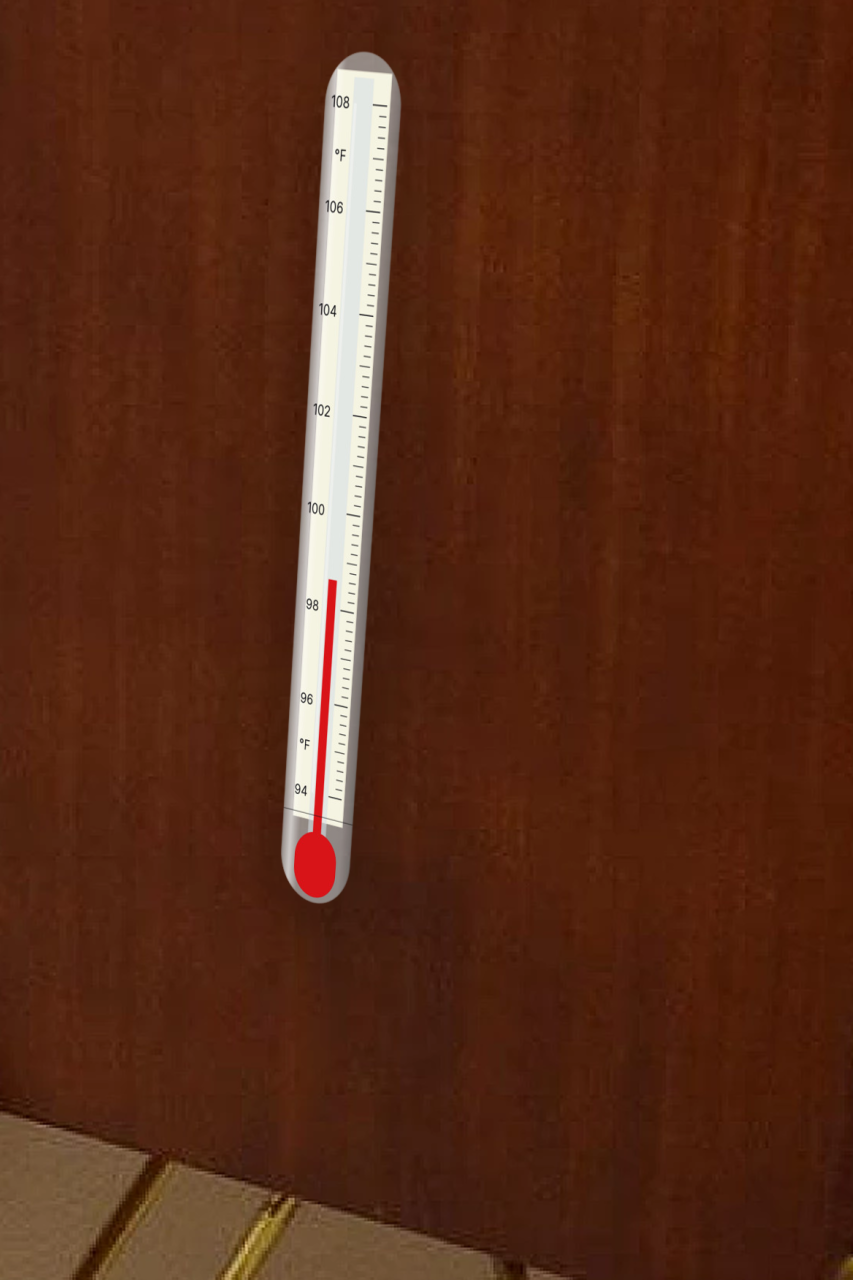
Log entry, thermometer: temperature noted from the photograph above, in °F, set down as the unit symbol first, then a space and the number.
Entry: °F 98.6
